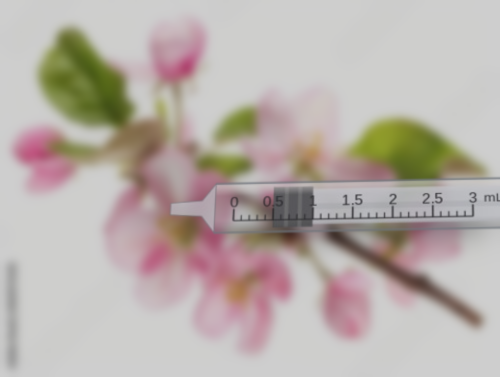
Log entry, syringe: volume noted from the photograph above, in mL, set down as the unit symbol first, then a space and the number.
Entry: mL 0.5
